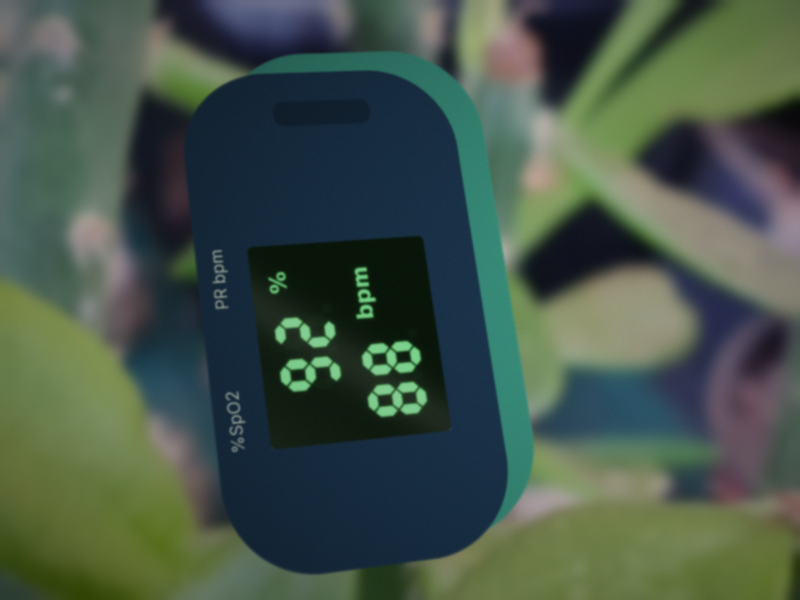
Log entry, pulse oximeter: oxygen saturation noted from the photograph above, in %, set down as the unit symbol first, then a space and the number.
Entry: % 92
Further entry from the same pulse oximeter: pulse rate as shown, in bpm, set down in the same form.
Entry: bpm 88
